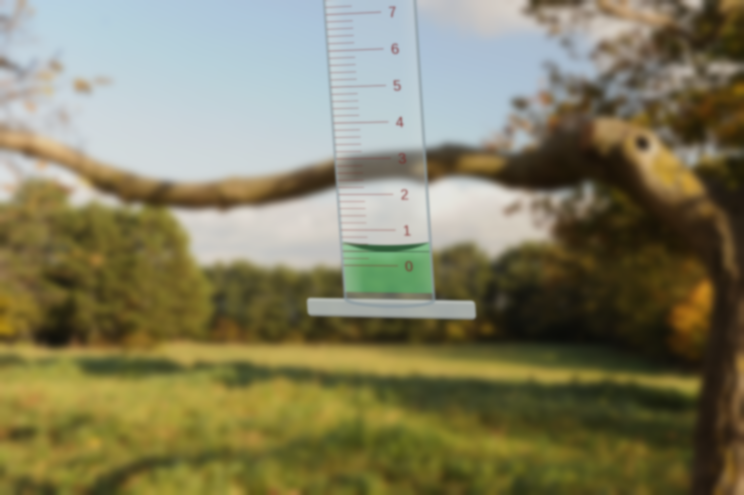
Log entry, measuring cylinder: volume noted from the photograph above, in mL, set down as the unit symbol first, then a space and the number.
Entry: mL 0.4
